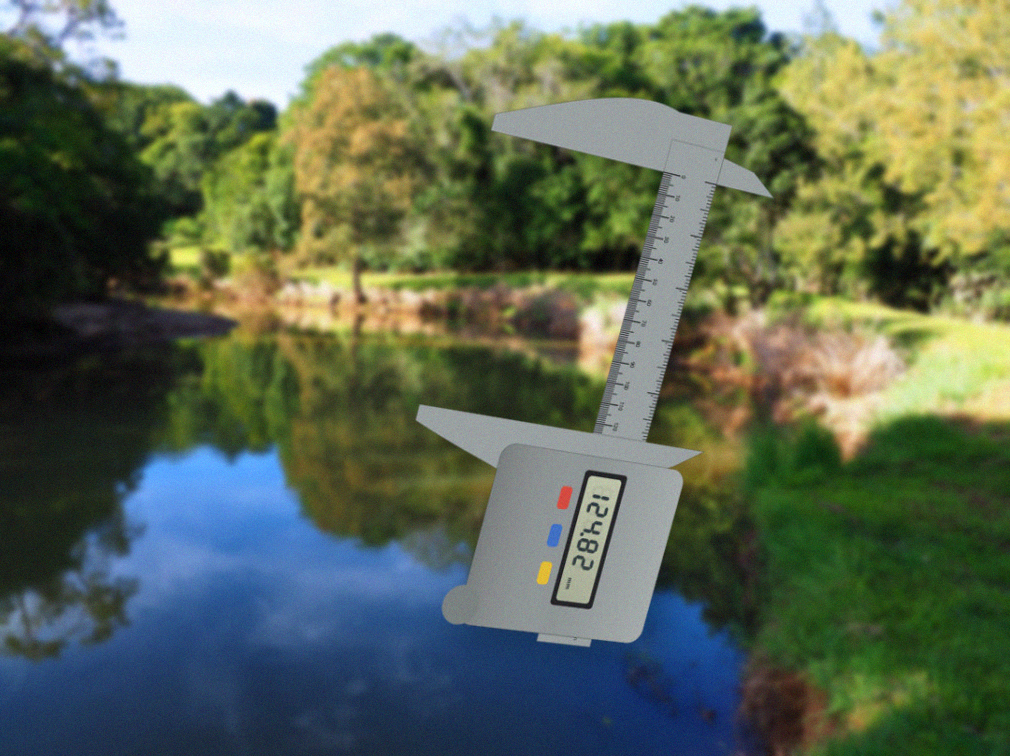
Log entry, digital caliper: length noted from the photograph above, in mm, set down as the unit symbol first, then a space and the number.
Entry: mm 124.82
